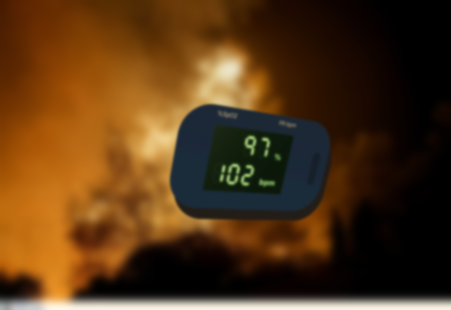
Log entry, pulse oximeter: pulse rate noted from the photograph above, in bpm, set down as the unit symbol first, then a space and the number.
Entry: bpm 102
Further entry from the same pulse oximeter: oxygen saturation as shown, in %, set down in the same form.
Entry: % 97
